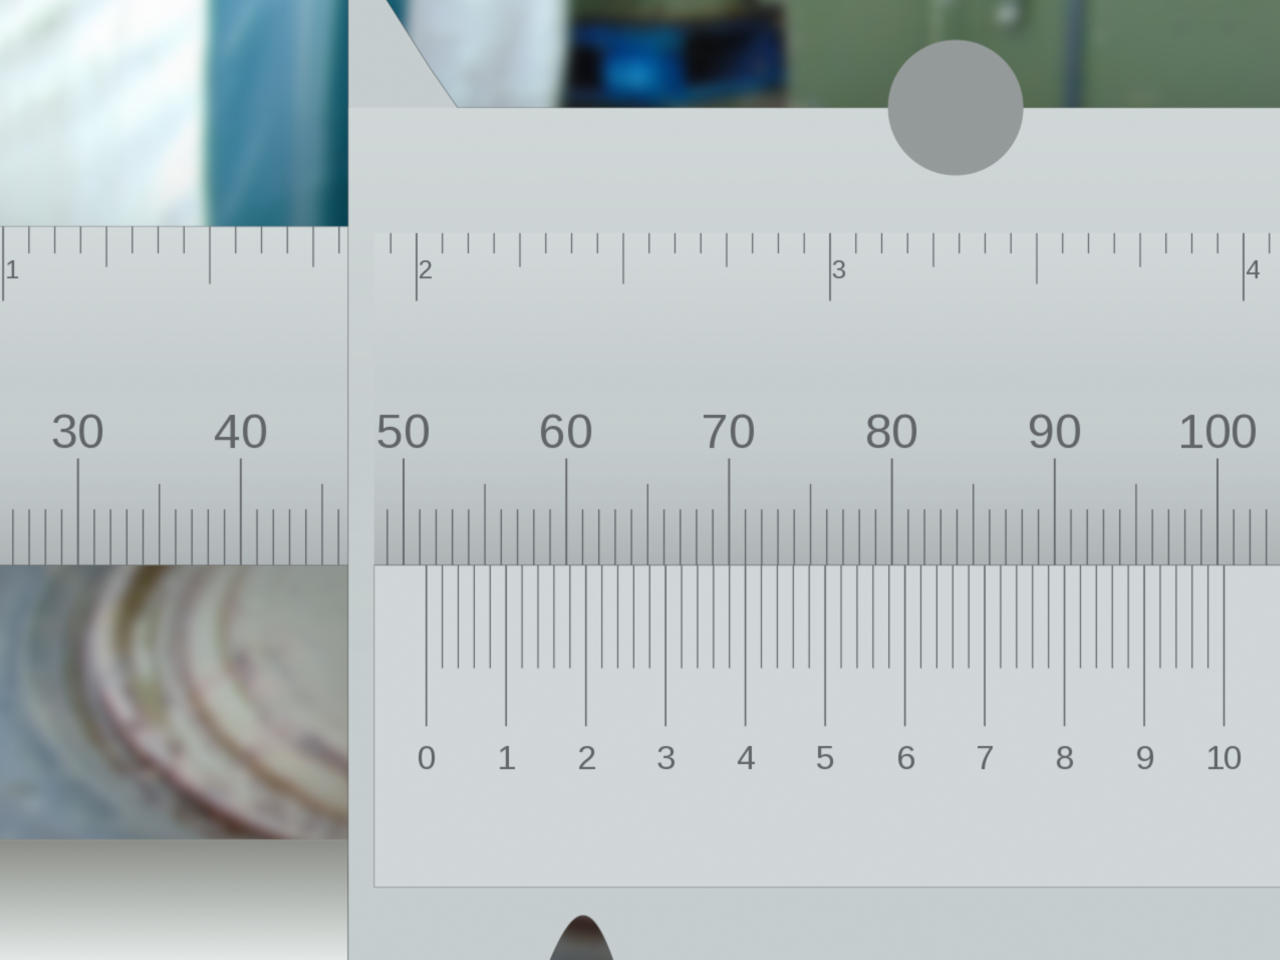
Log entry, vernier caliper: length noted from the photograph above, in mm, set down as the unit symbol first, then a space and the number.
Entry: mm 51.4
